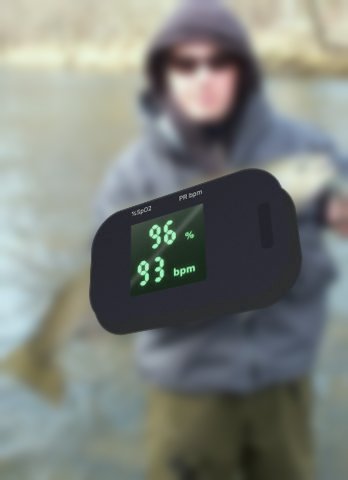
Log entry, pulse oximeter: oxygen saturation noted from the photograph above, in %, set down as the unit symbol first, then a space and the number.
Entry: % 96
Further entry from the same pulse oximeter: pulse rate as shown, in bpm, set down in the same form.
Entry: bpm 93
